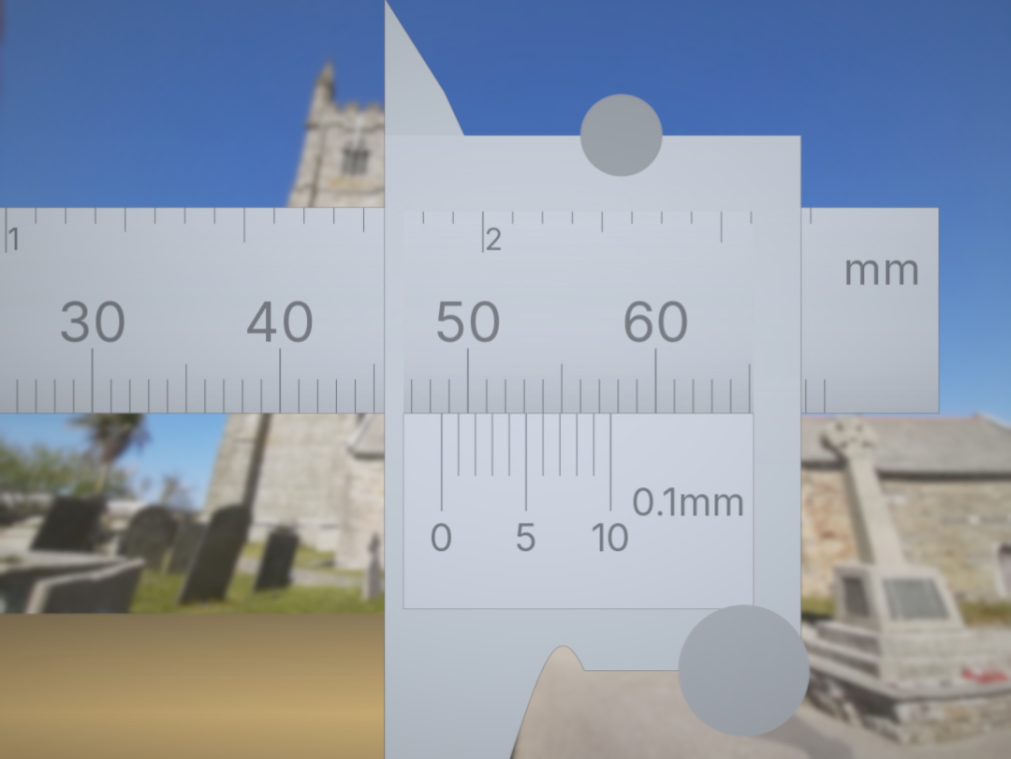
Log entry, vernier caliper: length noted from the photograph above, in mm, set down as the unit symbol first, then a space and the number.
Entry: mm 48.6
